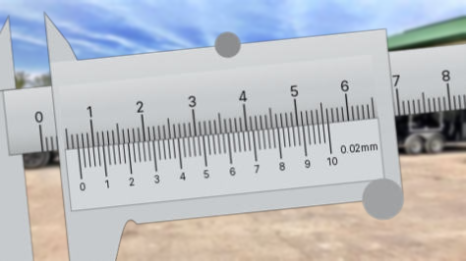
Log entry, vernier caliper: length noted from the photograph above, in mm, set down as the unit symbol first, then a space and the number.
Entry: mm 7.0
